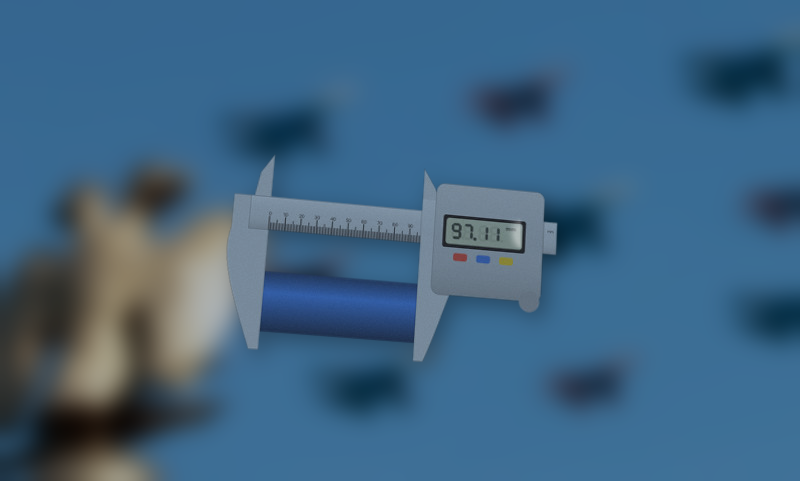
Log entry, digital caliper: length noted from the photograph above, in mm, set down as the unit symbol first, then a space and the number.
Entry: mm 97.11
